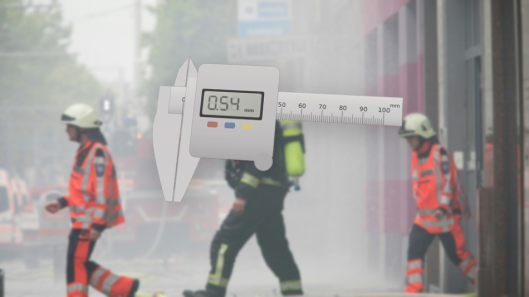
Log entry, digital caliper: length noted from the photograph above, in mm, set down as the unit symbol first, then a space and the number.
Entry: mm 0.54
